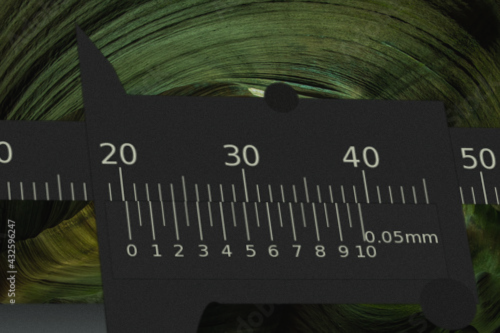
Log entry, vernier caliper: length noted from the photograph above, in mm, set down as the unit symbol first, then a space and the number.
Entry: mm 20.2
